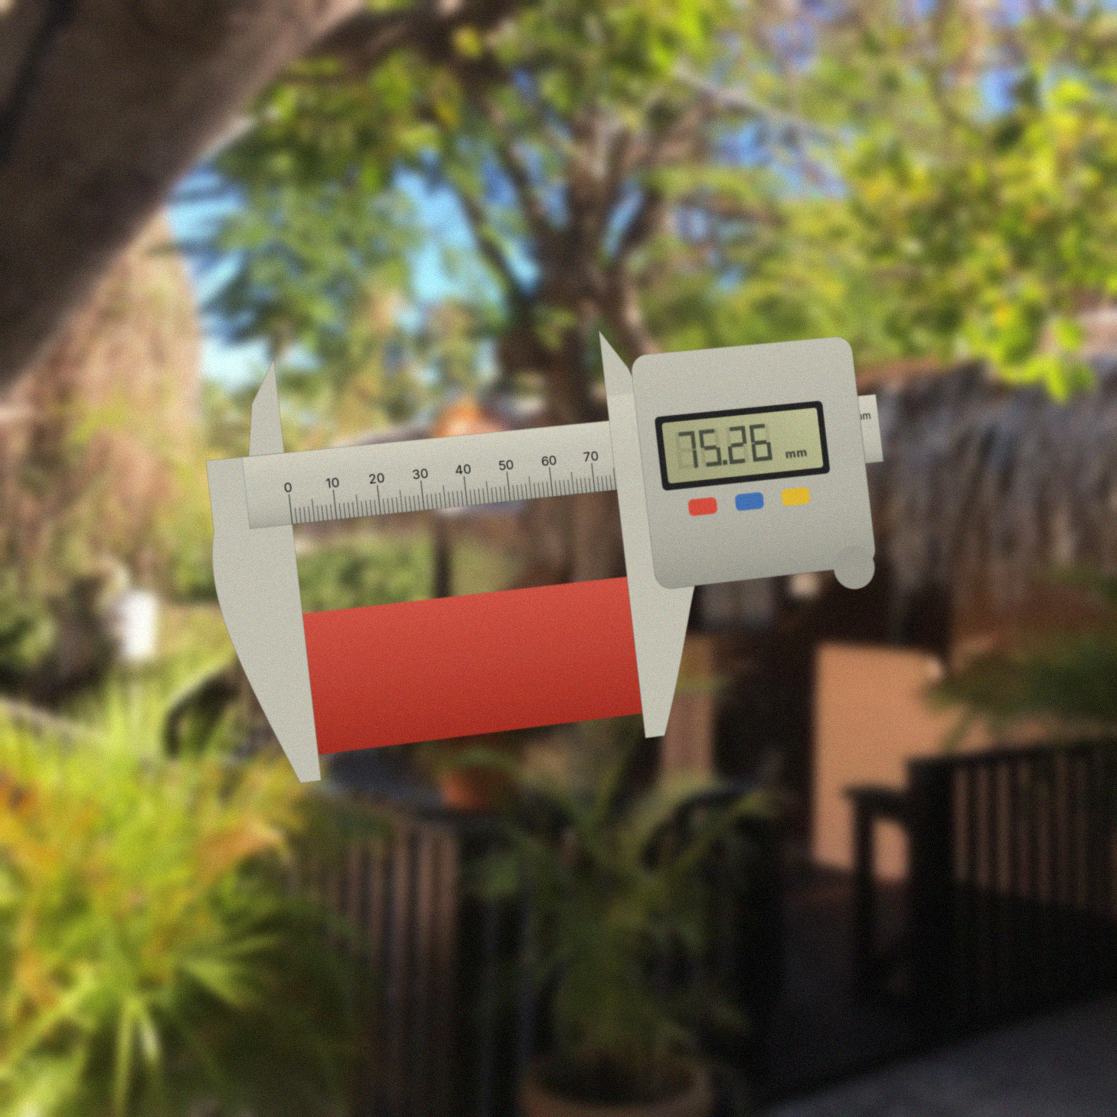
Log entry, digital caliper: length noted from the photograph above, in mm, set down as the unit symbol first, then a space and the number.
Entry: mm 75.26
